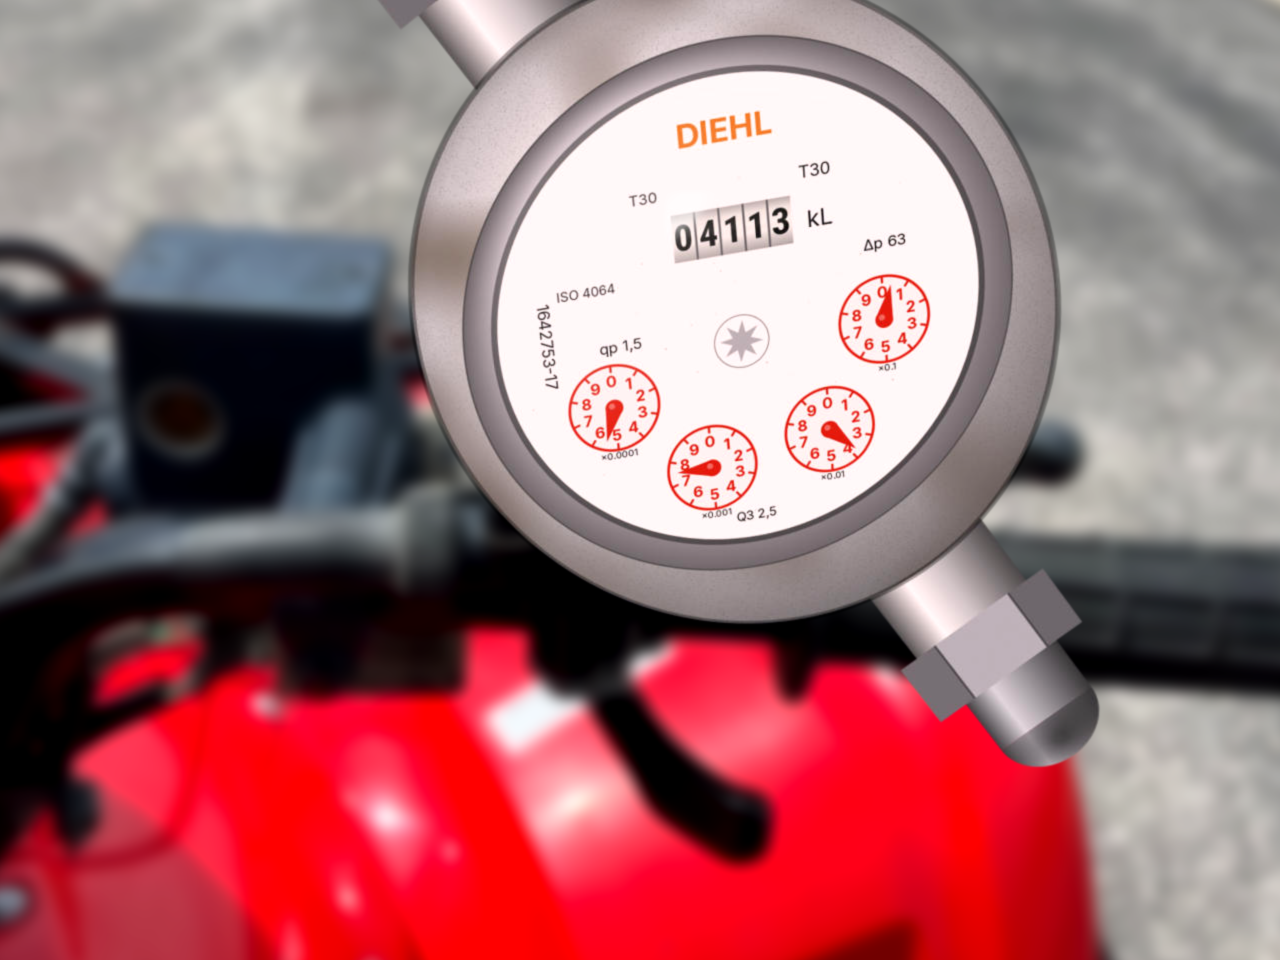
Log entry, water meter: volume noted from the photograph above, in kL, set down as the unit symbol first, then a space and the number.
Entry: kL 4113.0375
